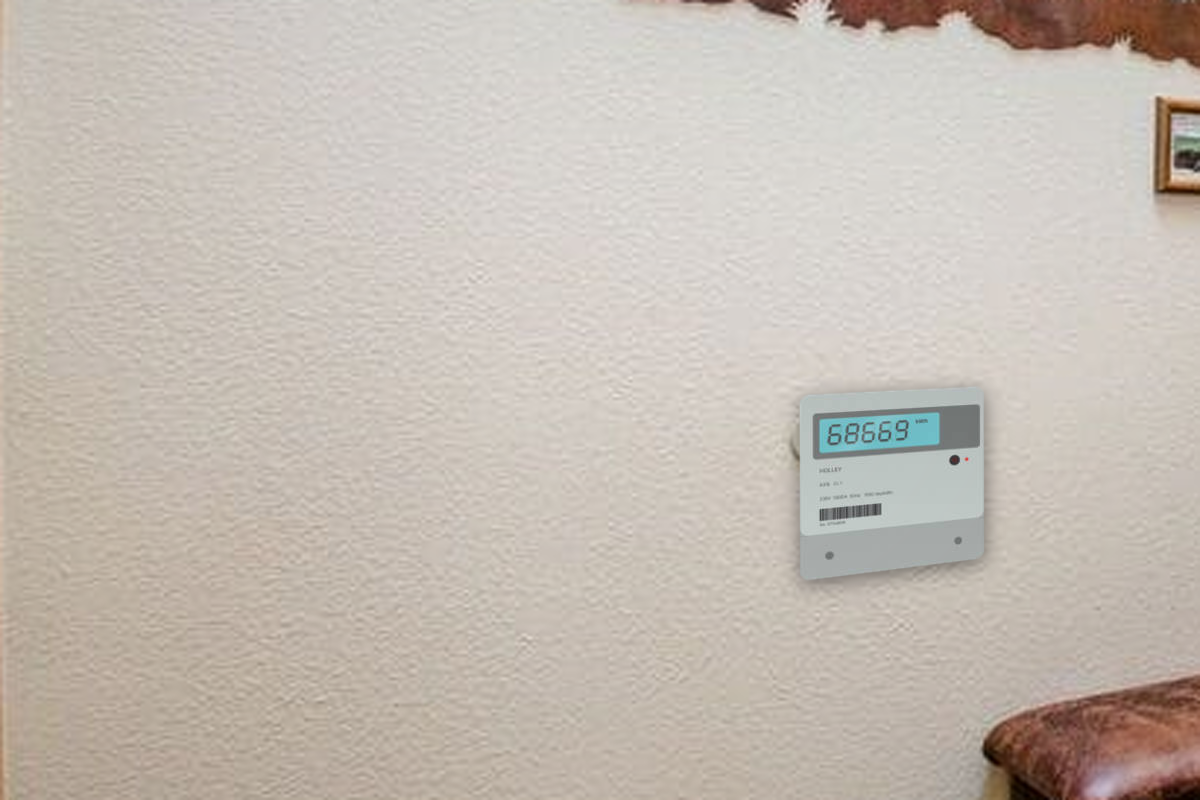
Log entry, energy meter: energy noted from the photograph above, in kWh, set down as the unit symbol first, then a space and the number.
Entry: kWh 68669
